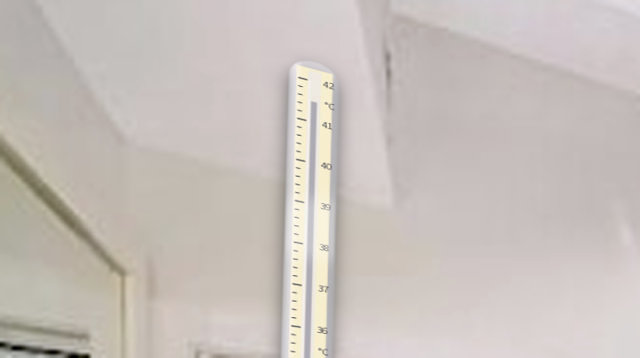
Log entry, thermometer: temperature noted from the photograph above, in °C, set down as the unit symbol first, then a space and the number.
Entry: °C 41.5
